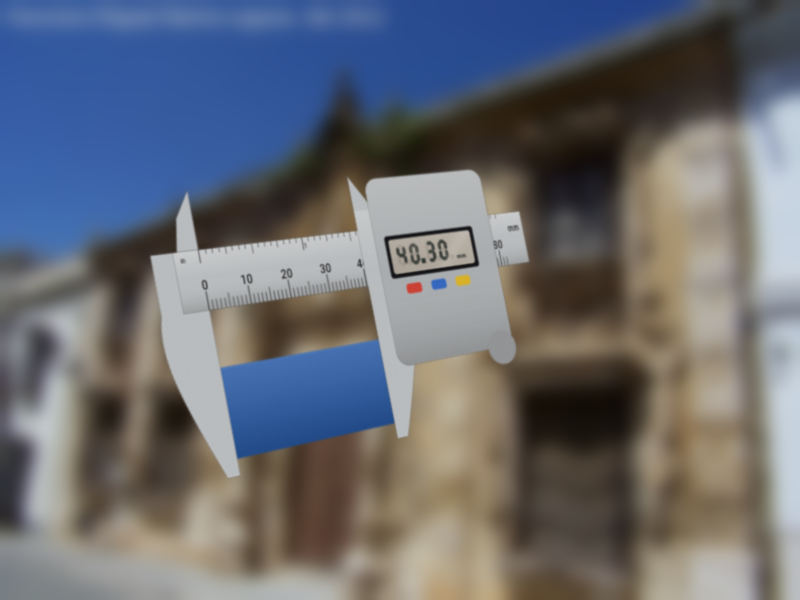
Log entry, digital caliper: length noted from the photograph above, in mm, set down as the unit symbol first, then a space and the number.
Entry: mm 40.30
